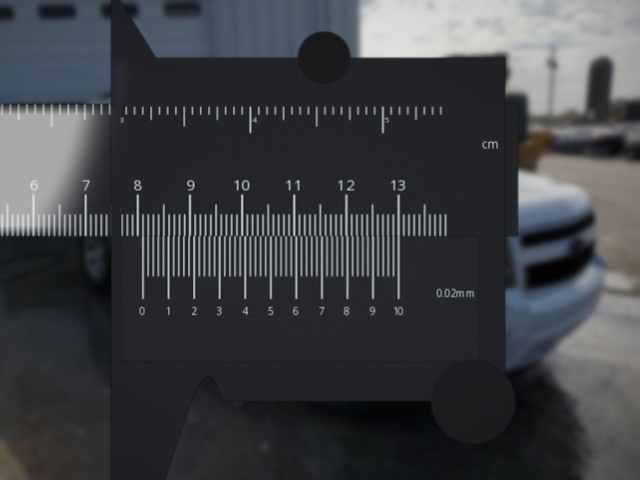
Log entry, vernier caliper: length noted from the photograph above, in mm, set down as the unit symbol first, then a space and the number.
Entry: mm 81.0
